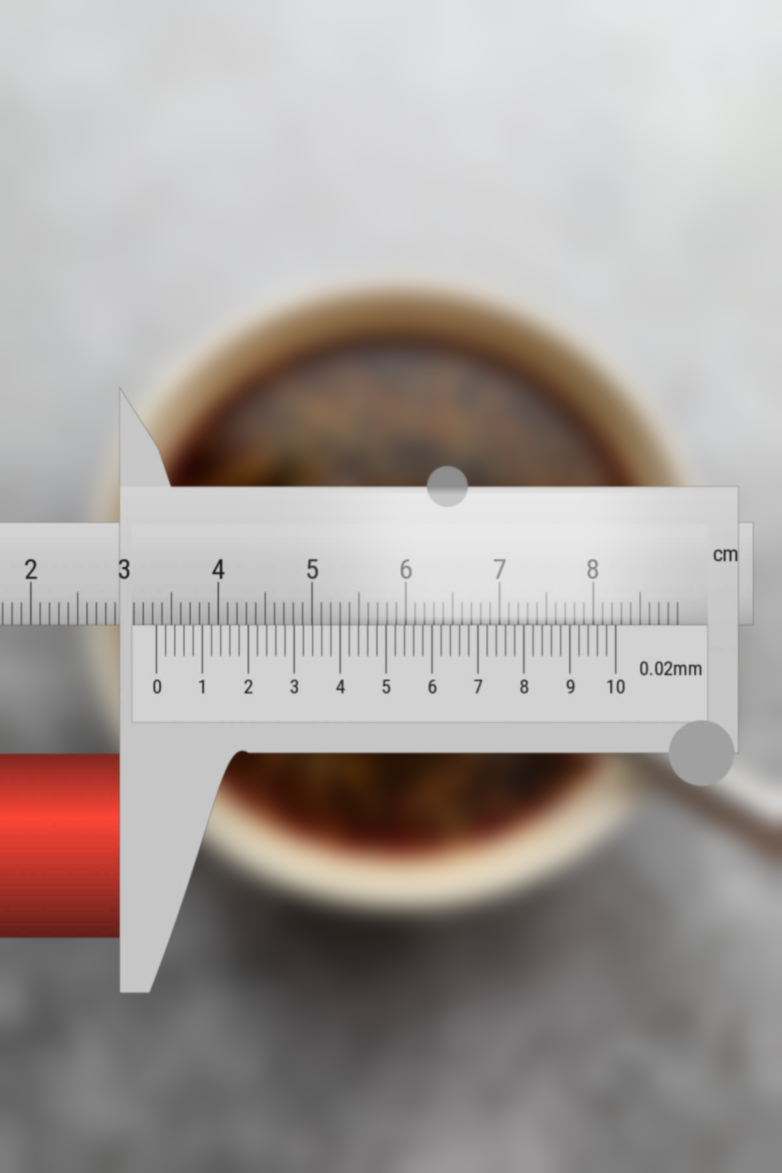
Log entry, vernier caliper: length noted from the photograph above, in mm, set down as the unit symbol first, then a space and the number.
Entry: mm 33.4
